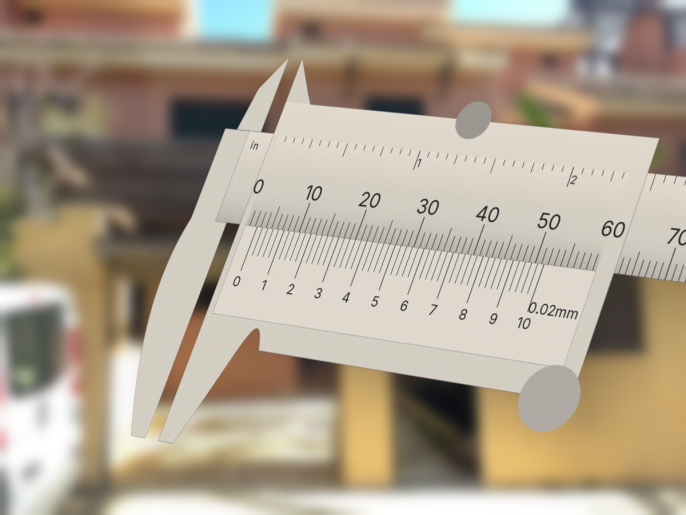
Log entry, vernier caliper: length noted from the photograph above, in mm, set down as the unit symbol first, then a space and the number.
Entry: mm 2.4
